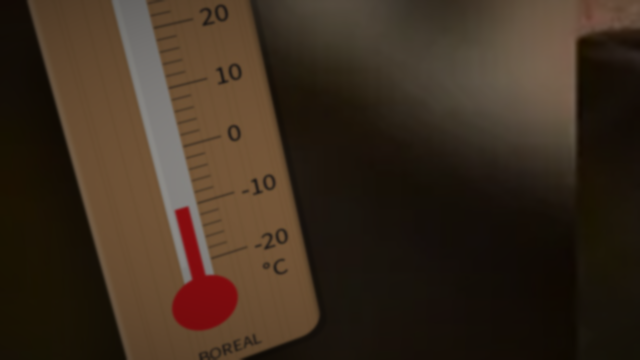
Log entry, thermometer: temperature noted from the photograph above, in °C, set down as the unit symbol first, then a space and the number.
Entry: °C -10
